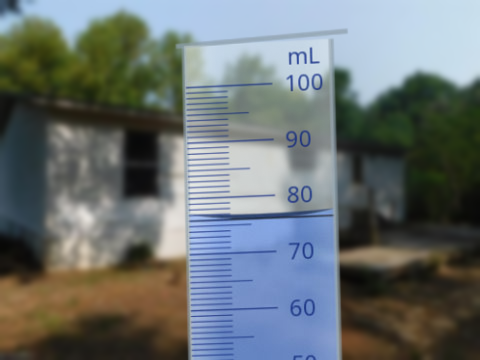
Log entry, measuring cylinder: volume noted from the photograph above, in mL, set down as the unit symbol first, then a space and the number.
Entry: mL 76
